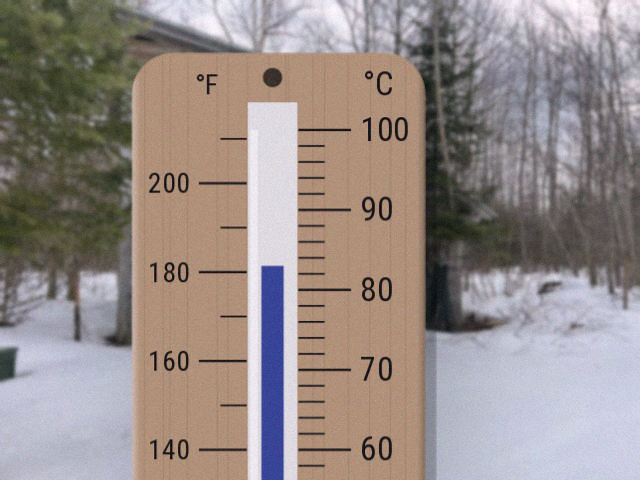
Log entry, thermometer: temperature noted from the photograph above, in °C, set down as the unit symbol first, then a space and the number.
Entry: °C 83
